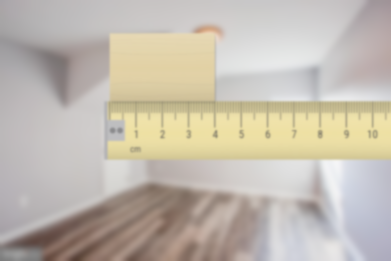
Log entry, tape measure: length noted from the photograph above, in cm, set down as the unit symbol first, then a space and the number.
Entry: cm 4
